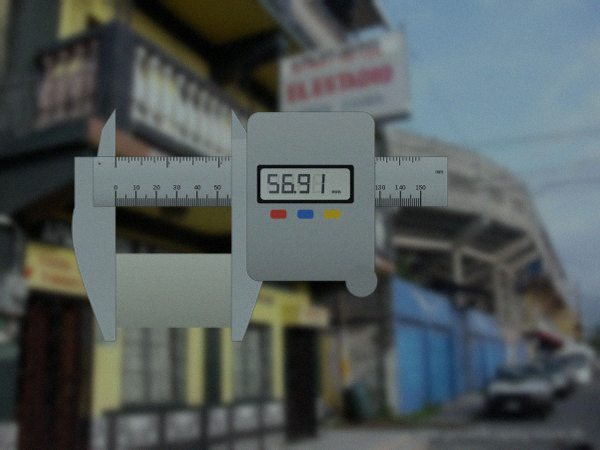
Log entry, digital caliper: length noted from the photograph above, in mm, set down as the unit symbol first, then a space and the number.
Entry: mm 56.91
